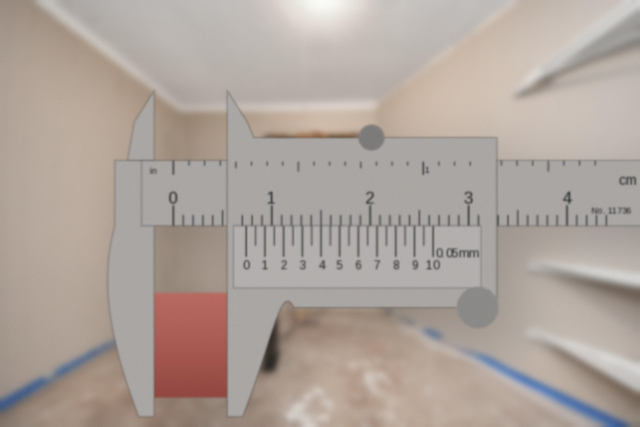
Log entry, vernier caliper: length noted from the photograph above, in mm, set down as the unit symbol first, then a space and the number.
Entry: mm 7.4
